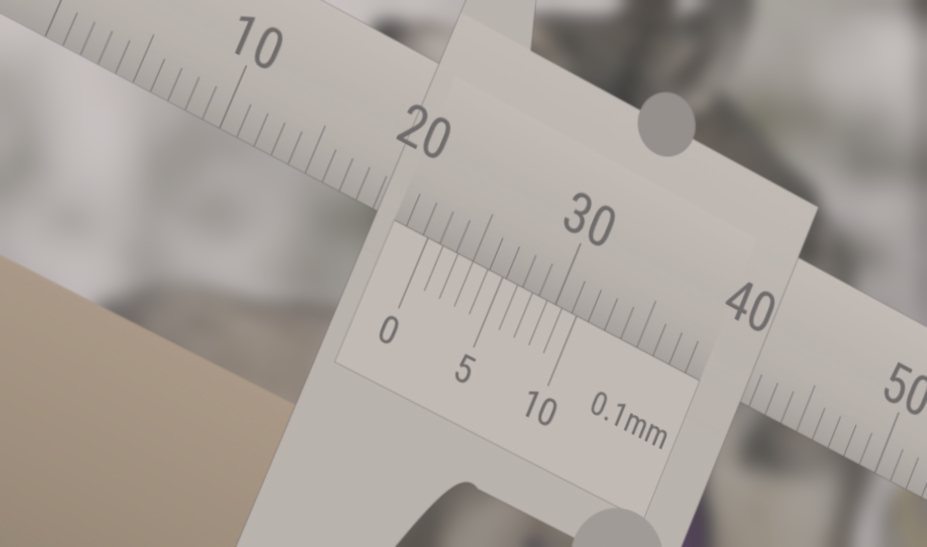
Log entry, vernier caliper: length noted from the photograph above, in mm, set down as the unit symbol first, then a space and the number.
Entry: mm 22.3
